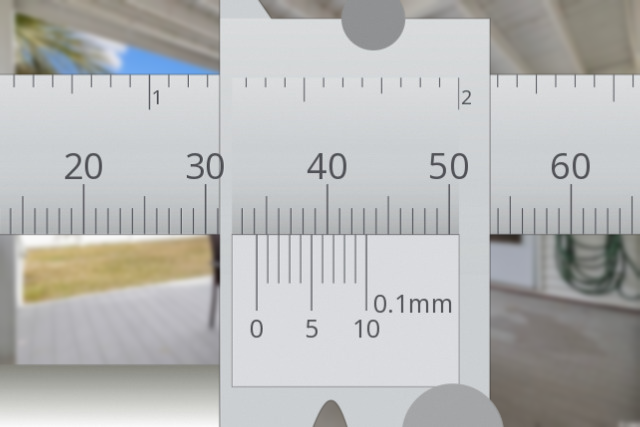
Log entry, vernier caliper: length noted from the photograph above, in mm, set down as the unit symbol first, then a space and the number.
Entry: mm 34.2
